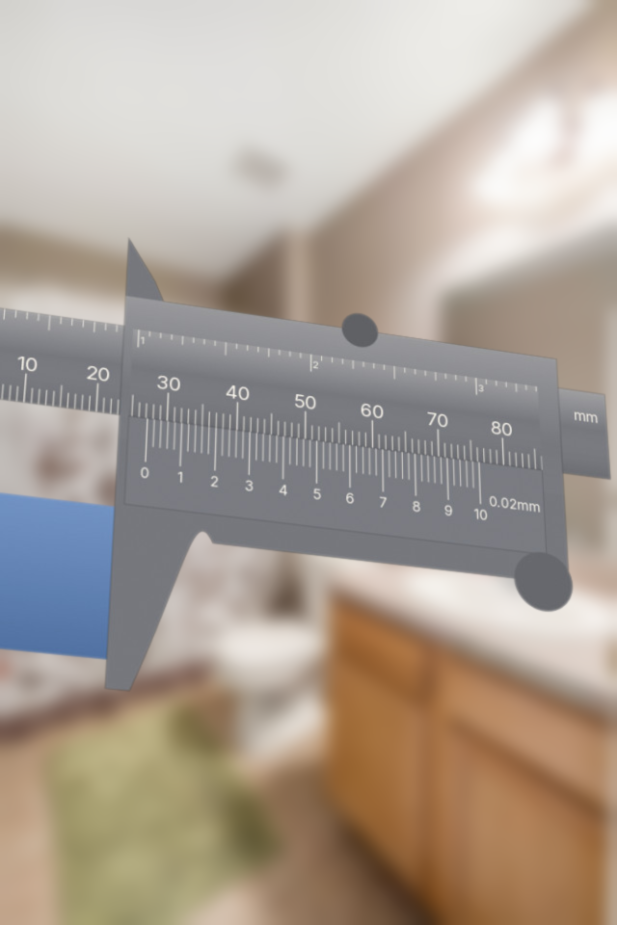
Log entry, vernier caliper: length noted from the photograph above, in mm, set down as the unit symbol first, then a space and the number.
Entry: mm 27.2
